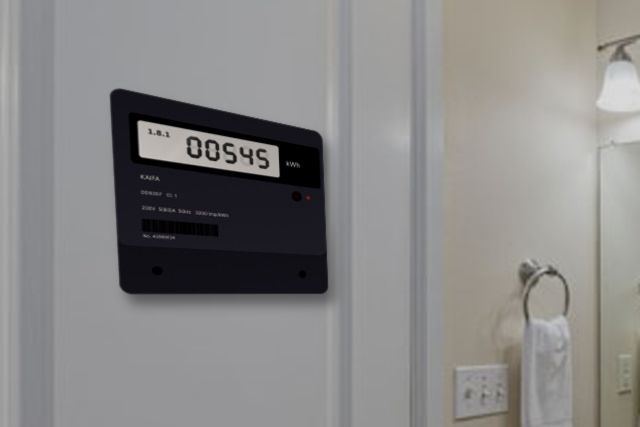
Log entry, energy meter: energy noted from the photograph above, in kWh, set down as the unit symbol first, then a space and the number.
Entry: kWh 545
